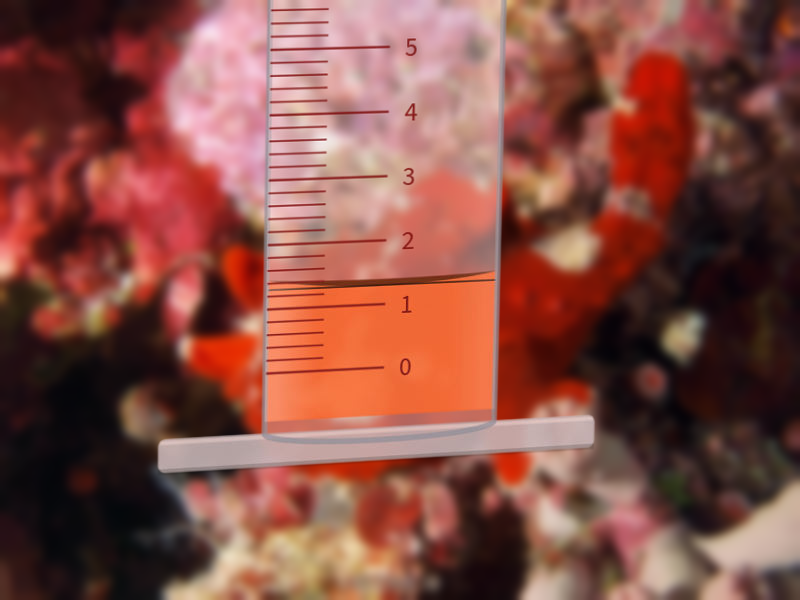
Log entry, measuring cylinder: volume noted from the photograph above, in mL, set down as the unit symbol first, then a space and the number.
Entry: mL 1.3
